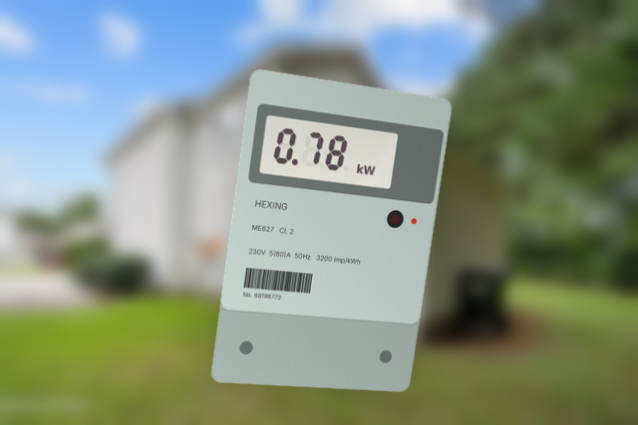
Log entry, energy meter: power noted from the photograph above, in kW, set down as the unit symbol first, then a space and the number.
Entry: kW 0.78
